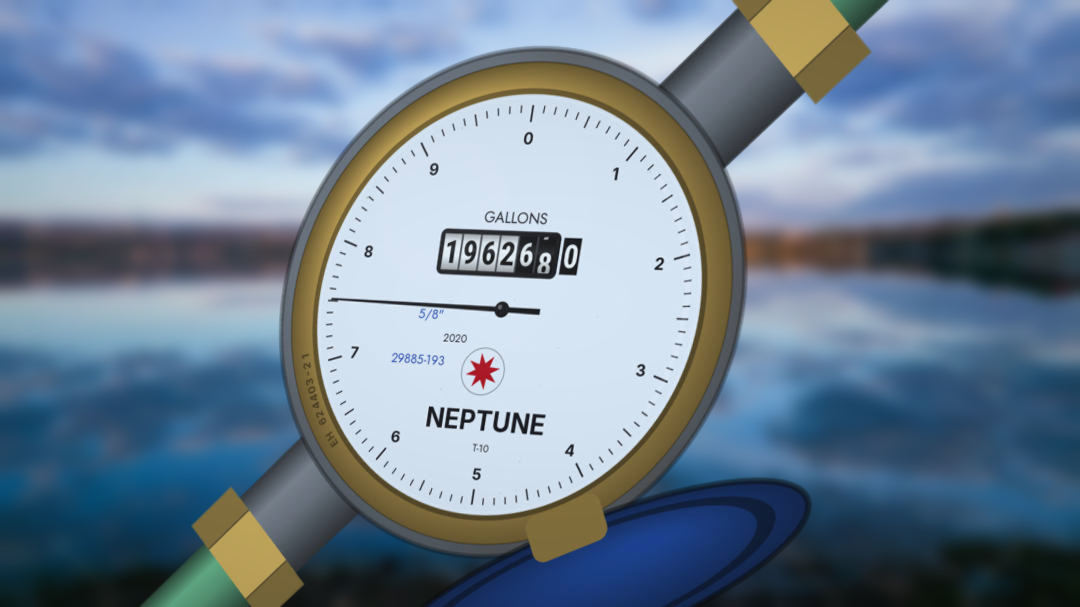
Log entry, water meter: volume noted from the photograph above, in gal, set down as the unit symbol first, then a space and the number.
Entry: gal 1962677.5
